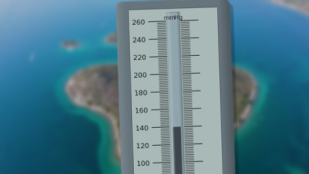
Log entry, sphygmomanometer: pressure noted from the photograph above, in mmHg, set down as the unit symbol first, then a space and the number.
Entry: mmHg 140
